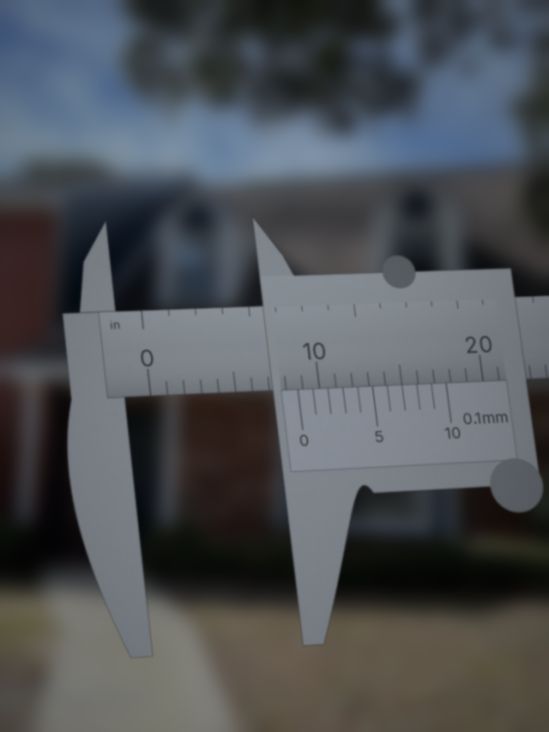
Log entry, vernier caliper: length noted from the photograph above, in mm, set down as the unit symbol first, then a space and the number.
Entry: mm 8.7
